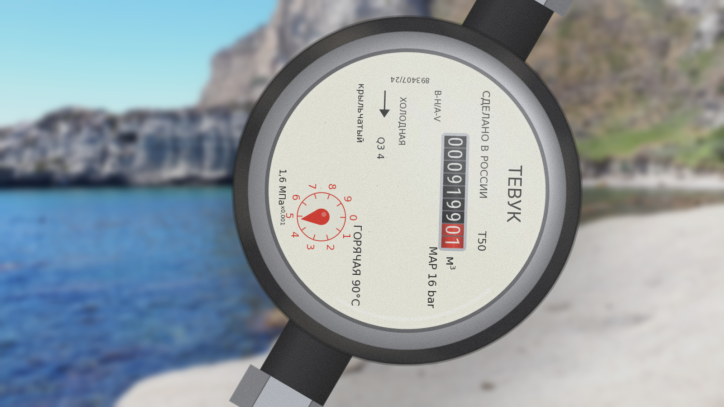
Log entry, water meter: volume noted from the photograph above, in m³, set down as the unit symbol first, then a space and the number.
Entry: m³ 9199.014
